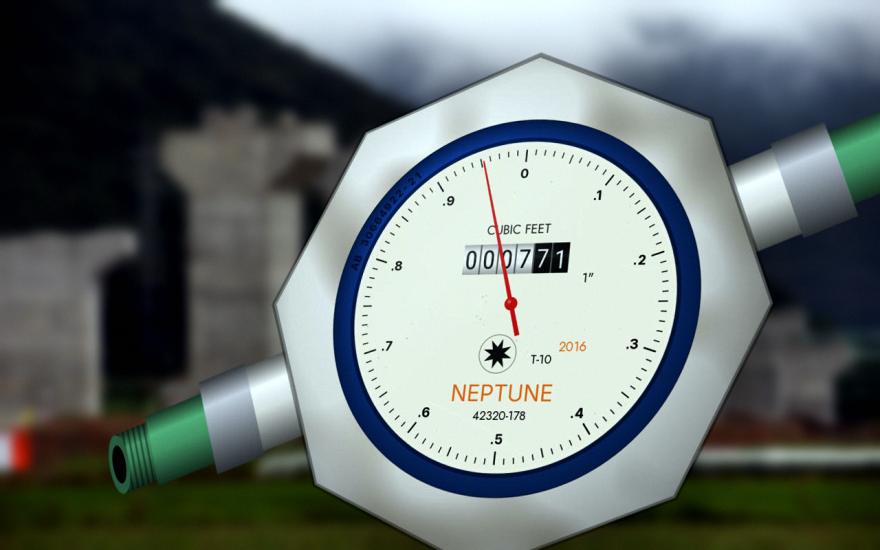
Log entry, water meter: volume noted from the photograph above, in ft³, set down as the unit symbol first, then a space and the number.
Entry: ft³ 770.95
